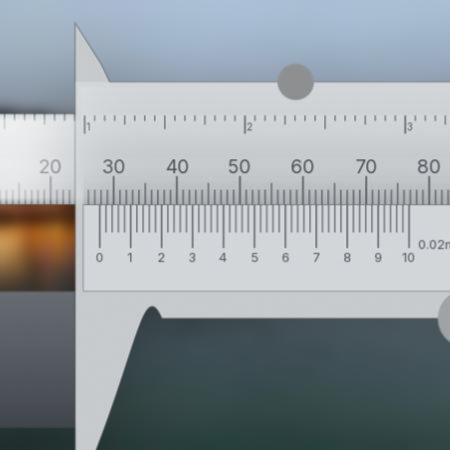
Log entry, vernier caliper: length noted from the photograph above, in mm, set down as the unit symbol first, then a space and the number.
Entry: mm 27.8
